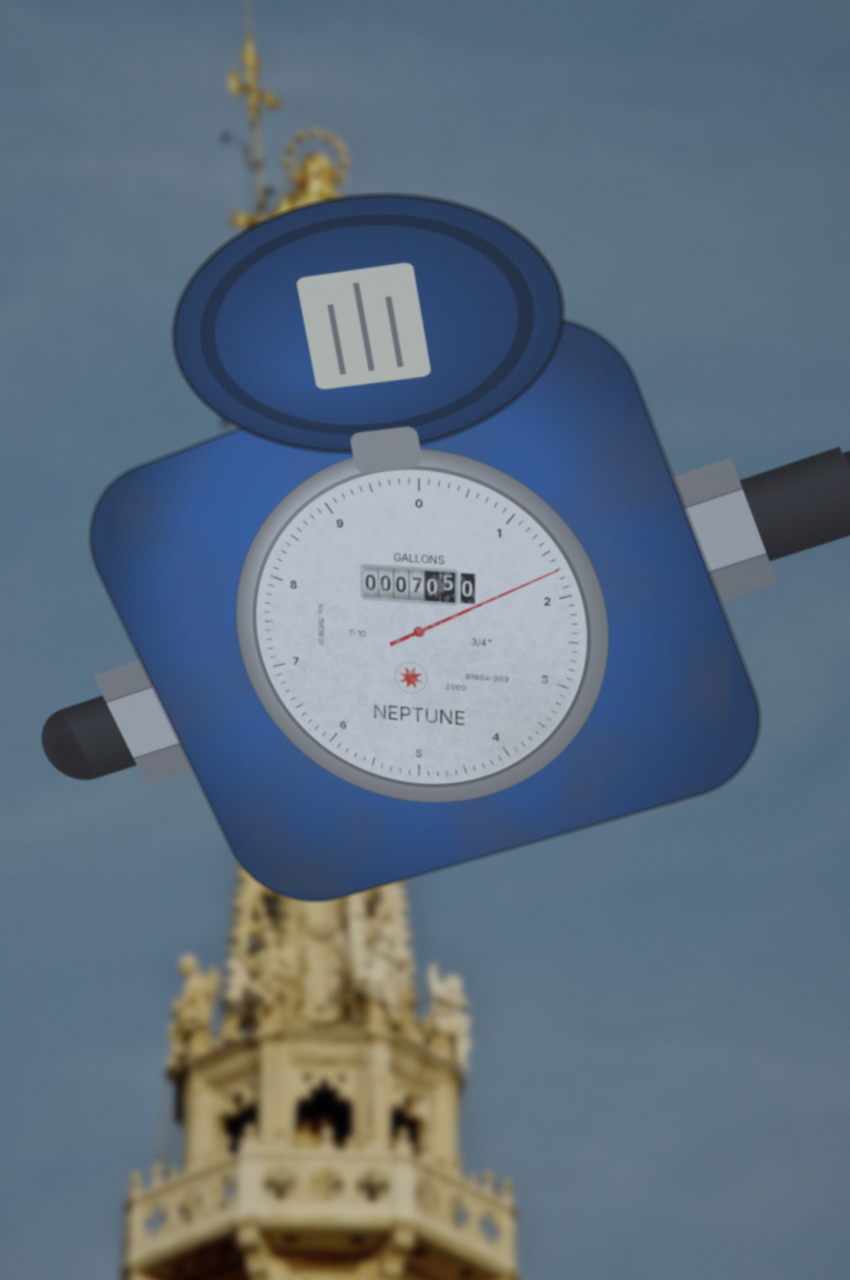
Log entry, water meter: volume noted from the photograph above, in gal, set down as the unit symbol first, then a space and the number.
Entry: gal 7051.7
